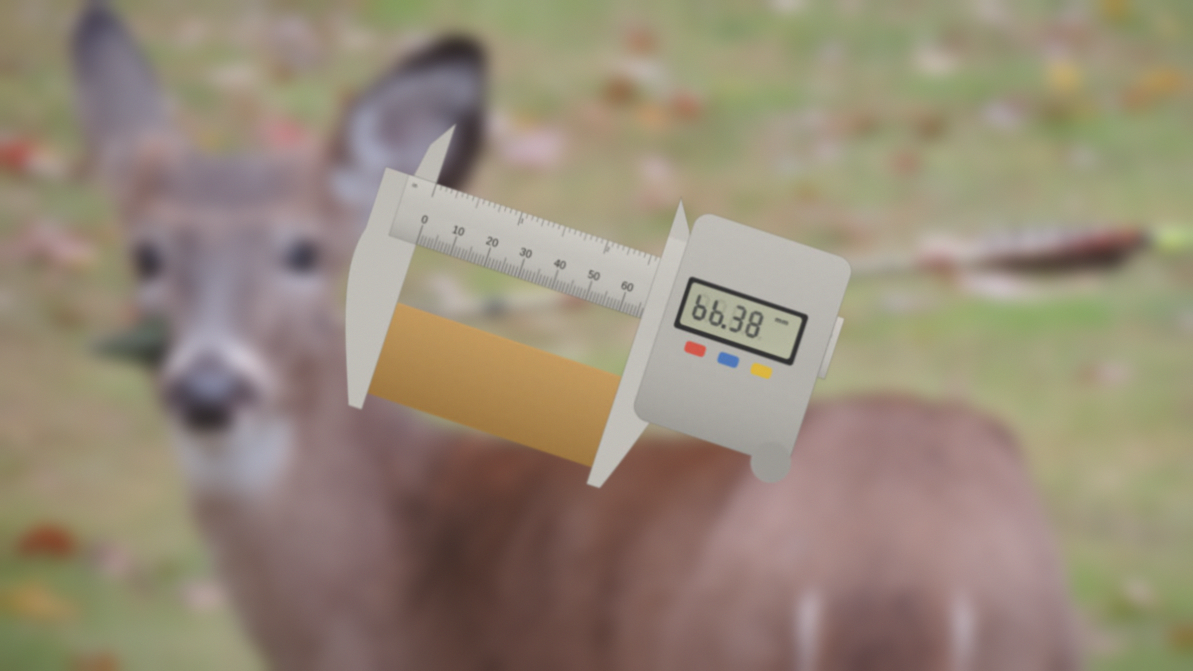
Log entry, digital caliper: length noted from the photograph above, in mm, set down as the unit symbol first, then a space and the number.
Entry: mm 66.38
